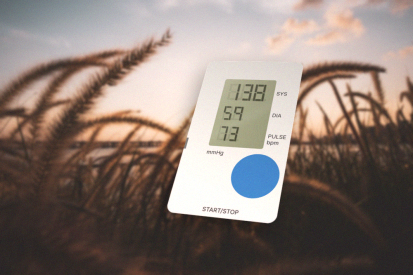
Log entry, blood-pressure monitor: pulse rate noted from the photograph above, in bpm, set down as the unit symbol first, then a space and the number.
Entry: bpm 73
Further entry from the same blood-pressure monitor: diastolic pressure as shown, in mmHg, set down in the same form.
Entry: mmHg 59
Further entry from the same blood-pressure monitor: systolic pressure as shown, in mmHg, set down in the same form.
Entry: mmHg 138
